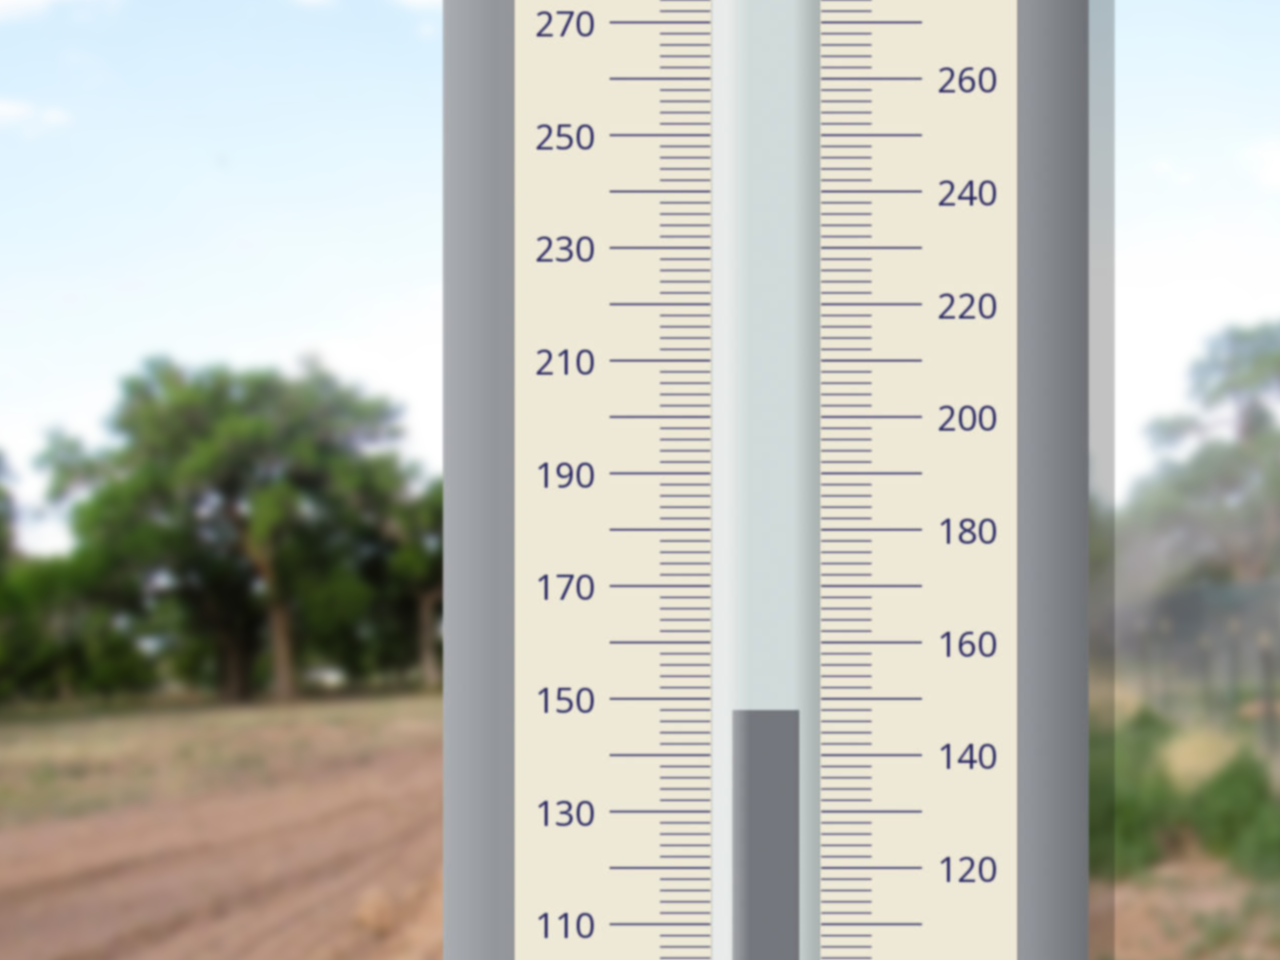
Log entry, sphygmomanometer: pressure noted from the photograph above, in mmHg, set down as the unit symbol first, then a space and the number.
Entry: mmHg 148
